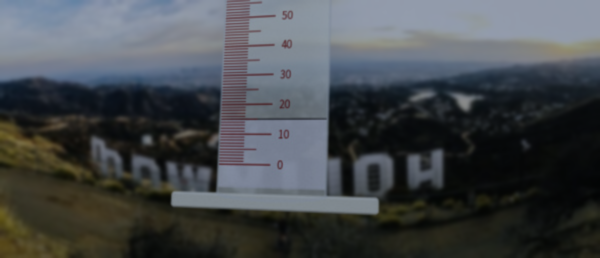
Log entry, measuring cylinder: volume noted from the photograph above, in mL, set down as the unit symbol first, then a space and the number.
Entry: mL 15
